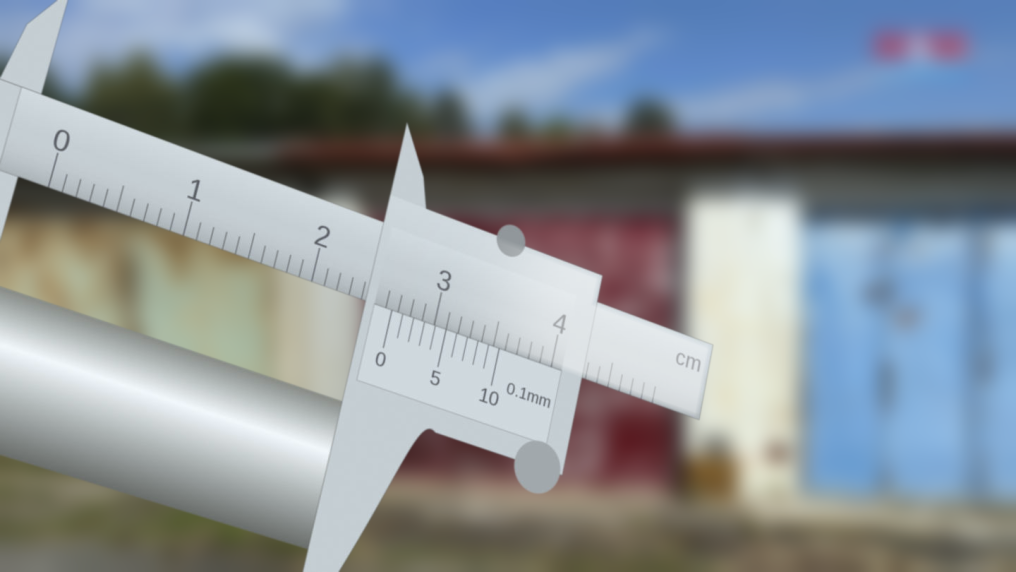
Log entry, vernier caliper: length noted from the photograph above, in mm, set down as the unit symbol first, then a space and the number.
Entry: mm 26.5
